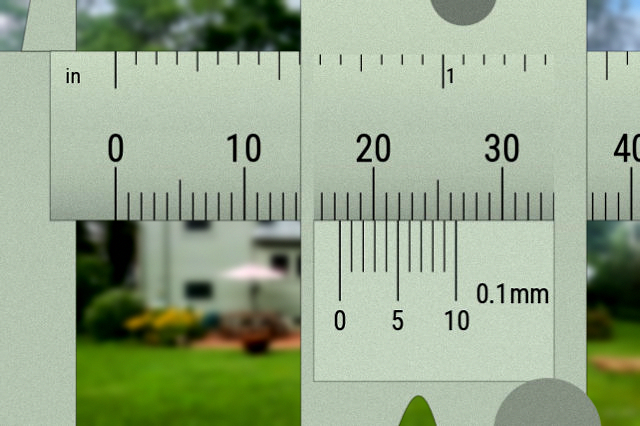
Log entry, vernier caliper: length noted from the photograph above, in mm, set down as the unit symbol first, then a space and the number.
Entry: mm 17.4
